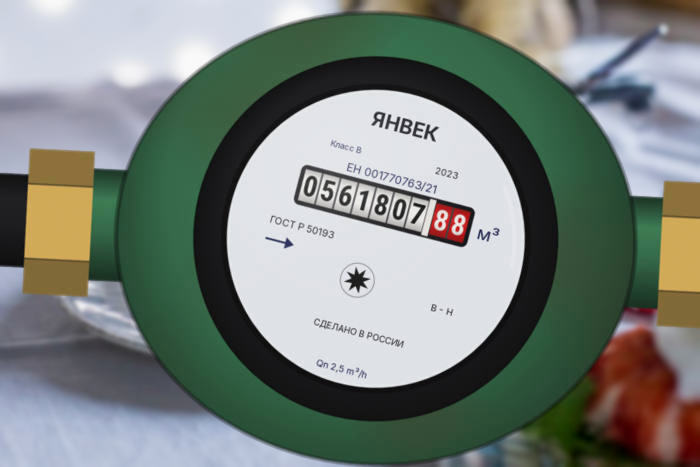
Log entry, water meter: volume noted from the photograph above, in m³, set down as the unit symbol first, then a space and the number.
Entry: m³ 561807.88
